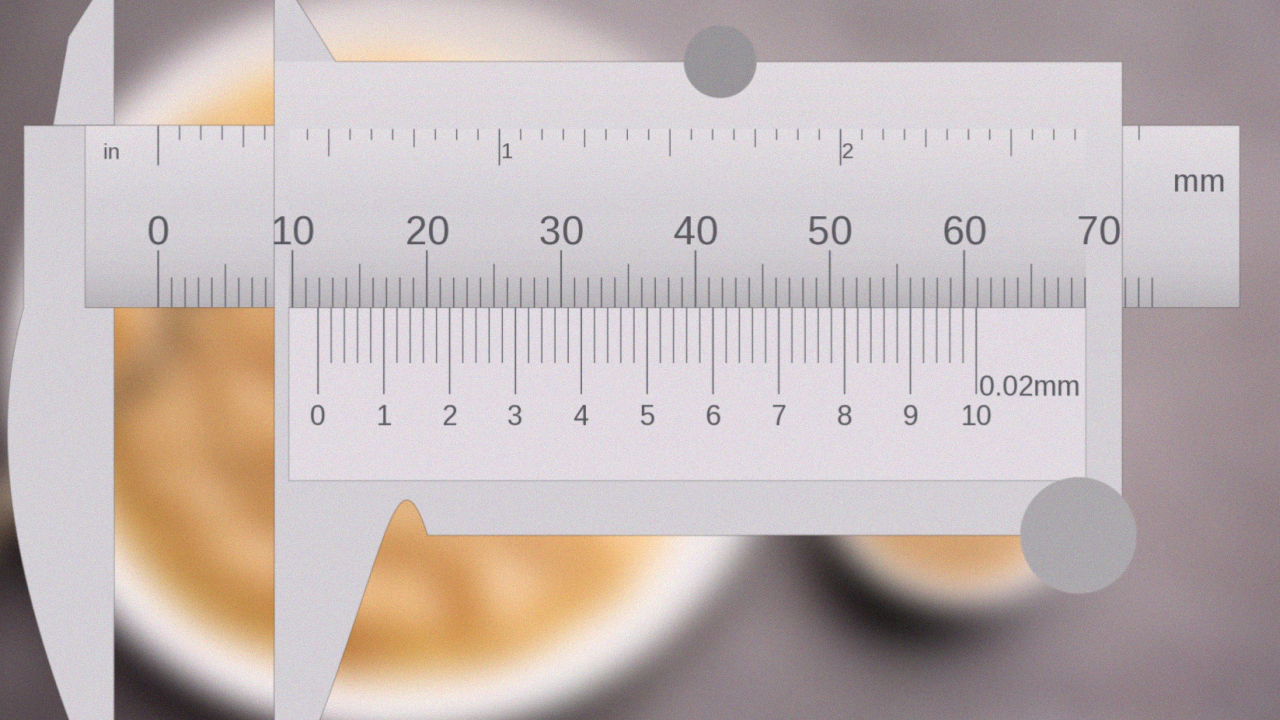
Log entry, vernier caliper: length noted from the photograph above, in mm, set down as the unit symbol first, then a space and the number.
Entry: mm 11.9
